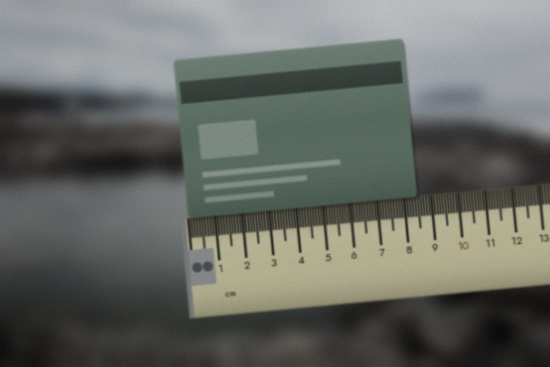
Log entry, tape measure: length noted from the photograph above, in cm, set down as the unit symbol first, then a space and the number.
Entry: cm 8.5
